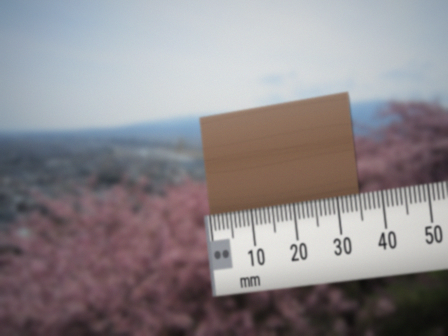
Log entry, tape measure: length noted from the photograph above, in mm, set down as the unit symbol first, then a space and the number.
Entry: mm 35
